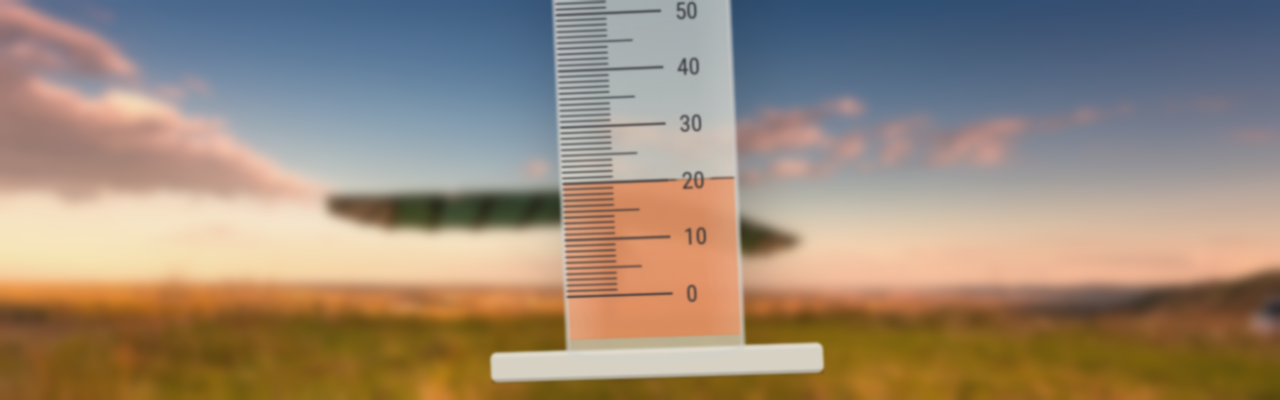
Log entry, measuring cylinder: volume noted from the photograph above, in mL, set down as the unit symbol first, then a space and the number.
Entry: mL 20
